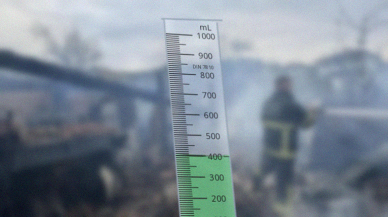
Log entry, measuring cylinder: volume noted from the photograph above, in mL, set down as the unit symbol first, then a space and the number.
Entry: mL 400
